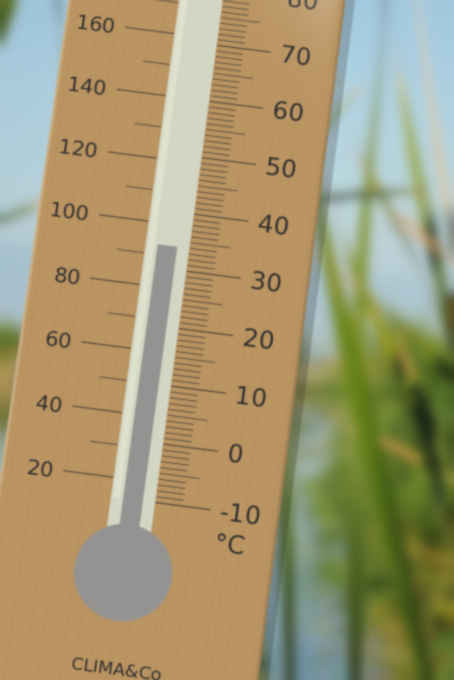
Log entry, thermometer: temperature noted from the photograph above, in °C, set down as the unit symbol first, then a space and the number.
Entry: °C 34
